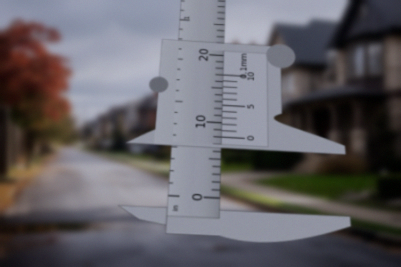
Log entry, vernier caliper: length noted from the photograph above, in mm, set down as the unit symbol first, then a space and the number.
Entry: mm 8.0
